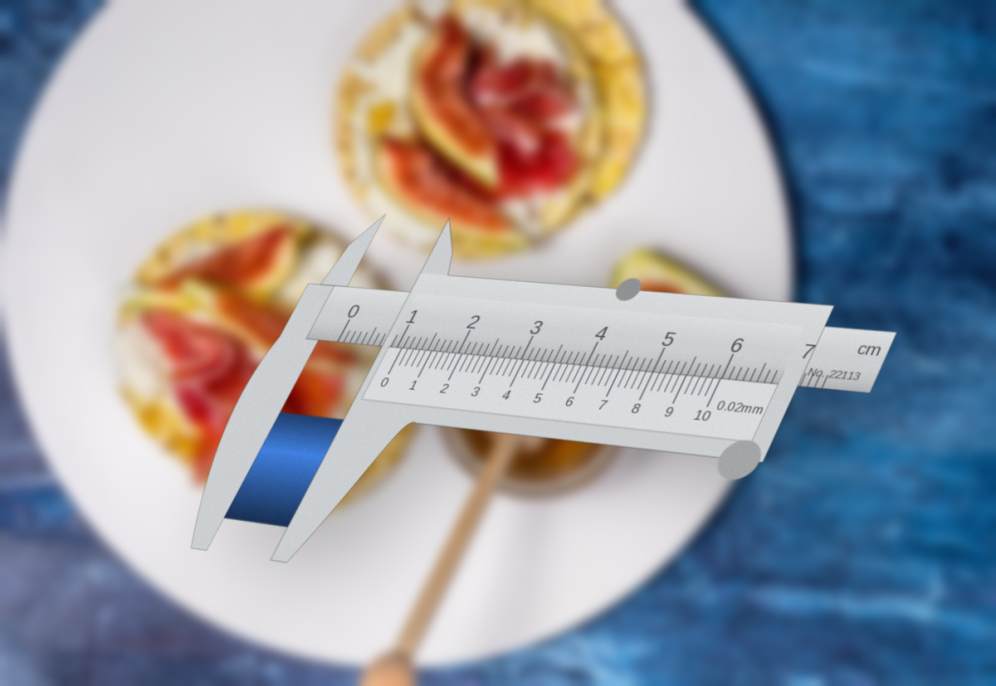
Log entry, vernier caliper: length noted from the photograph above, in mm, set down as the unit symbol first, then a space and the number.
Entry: mm 10.8
